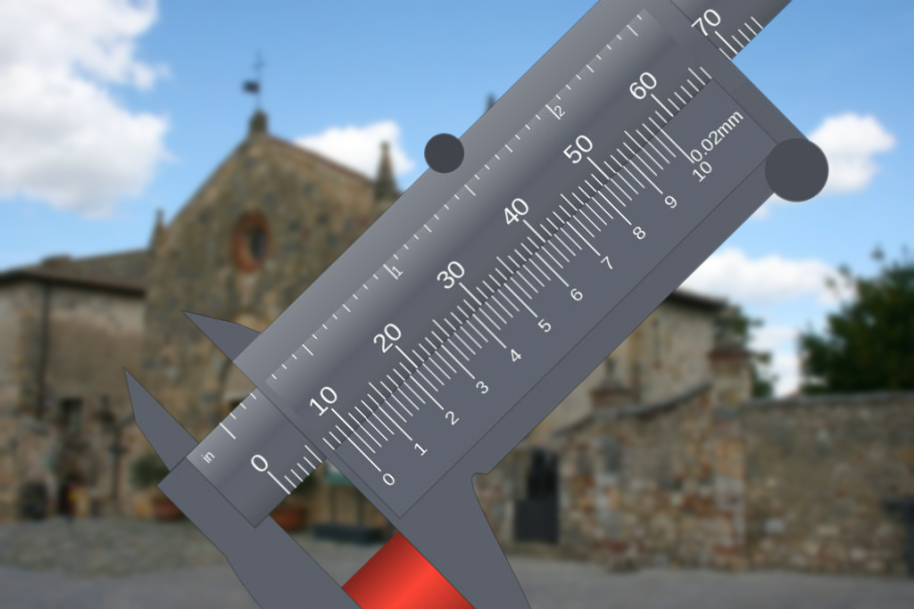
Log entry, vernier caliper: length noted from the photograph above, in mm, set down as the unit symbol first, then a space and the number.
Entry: mm 9.0
